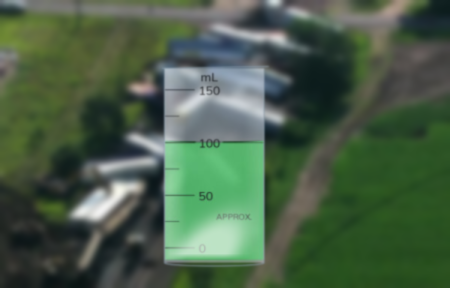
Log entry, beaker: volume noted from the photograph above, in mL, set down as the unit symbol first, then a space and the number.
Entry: mL 100
